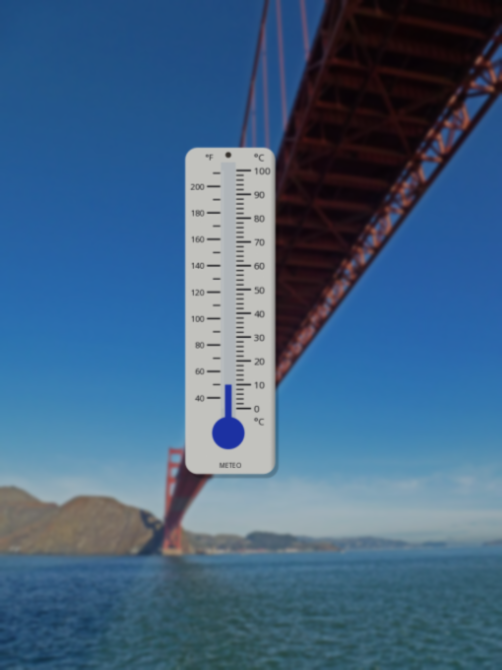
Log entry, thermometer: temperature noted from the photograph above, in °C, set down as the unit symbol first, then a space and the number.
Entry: °C 10
